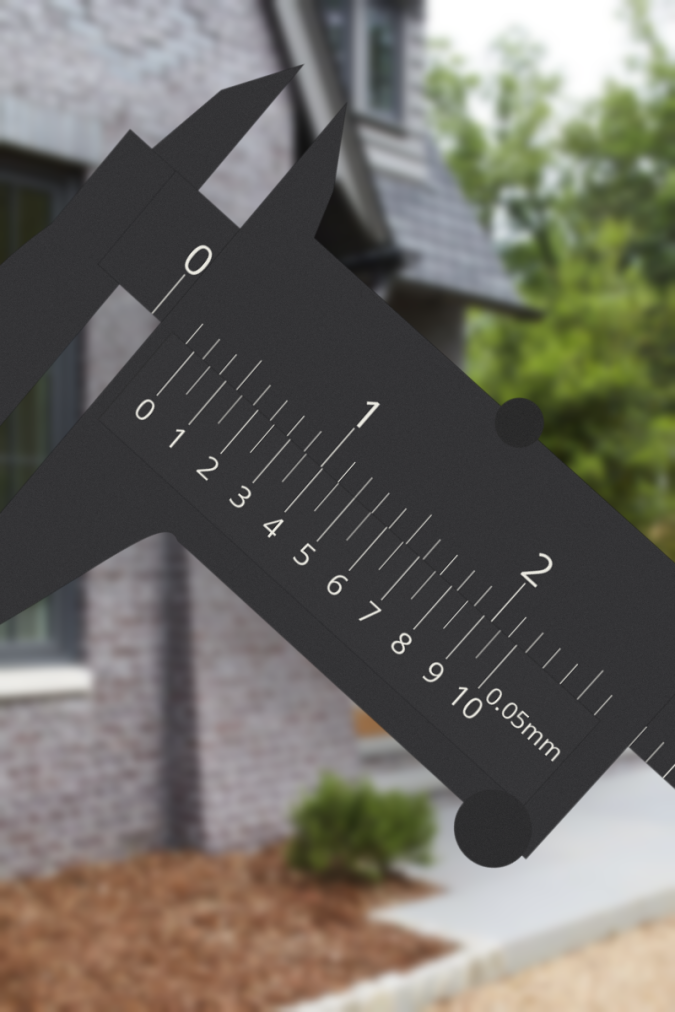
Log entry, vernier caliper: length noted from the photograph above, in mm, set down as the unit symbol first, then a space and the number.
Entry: mm 2.50
